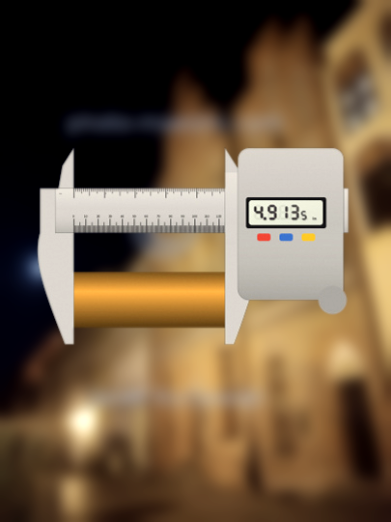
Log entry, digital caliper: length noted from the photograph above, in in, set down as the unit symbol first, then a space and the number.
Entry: in 4.9135
